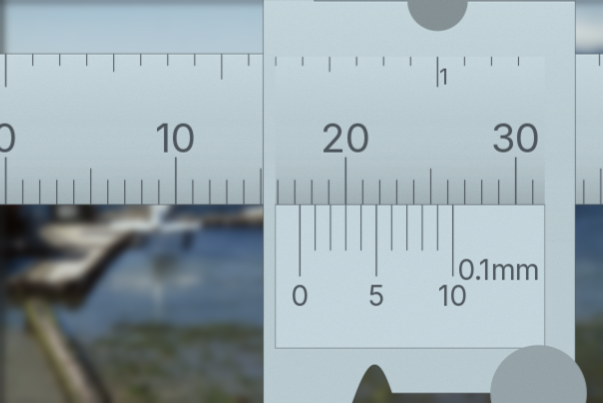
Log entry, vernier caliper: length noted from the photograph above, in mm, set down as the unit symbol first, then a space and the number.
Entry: mm 17.3
